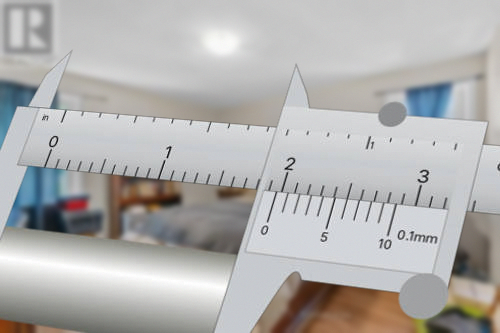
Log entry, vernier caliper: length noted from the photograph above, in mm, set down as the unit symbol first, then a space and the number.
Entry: mm 19.6
